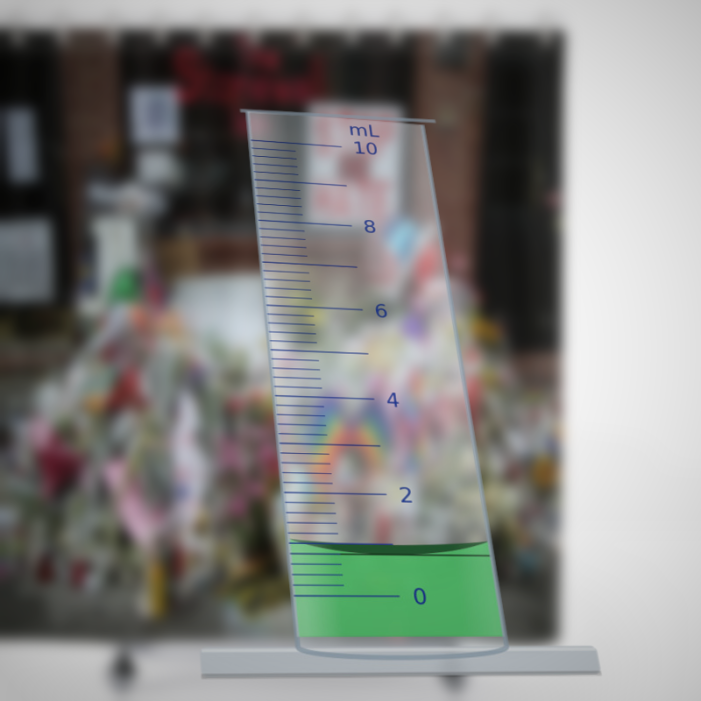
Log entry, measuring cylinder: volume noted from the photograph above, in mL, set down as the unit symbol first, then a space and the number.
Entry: mL 0.8
